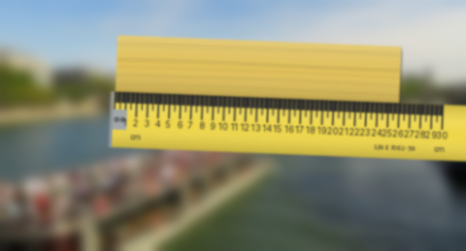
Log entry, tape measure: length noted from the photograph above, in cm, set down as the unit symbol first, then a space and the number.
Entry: cm 26
